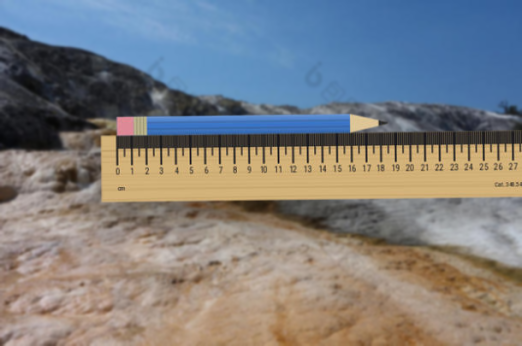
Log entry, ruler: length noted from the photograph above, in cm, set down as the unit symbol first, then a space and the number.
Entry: cm 18.5
